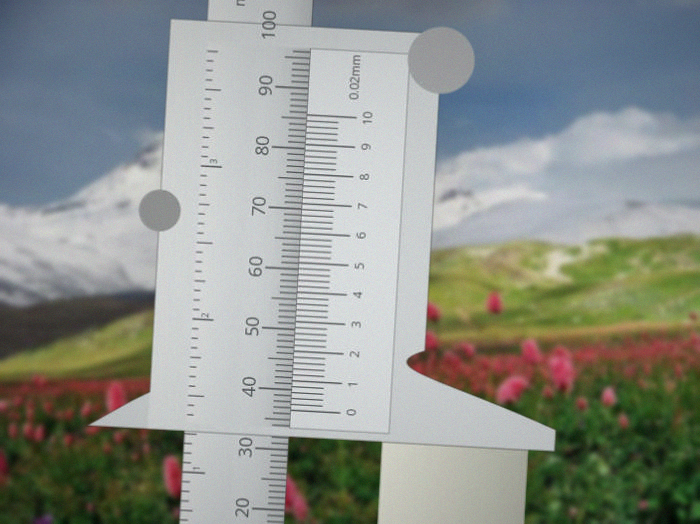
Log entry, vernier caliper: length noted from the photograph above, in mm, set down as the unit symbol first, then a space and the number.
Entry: mm 36.6
